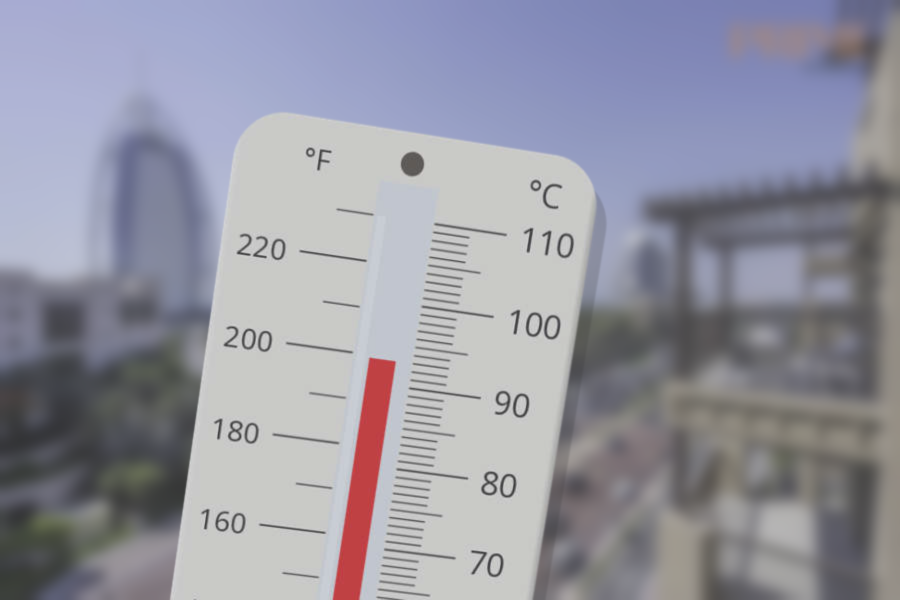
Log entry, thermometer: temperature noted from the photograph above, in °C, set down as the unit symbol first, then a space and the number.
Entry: °C 93
